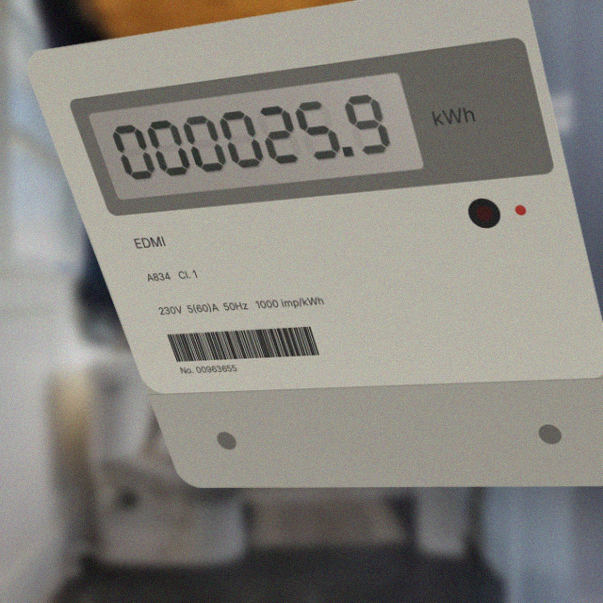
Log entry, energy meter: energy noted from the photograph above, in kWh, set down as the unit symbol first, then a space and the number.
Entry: kWh 25.9
